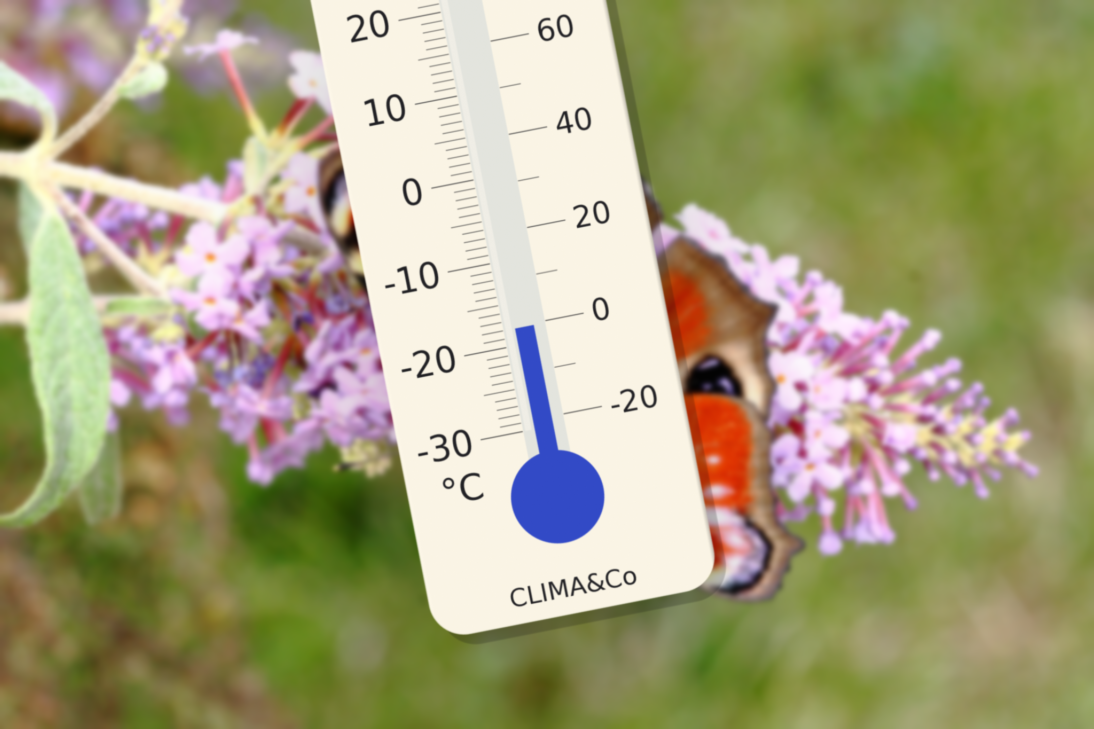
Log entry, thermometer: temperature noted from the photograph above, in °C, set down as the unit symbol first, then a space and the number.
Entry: °C -18
